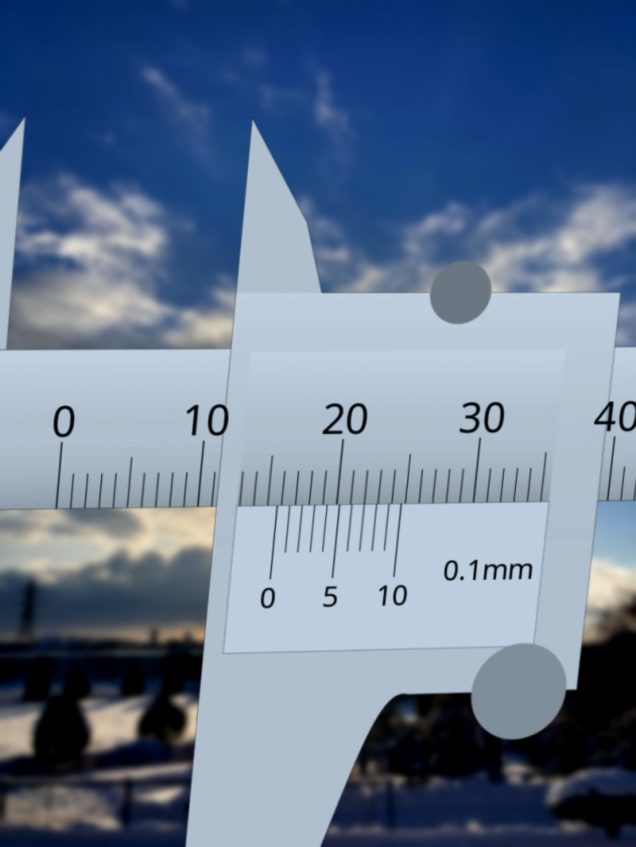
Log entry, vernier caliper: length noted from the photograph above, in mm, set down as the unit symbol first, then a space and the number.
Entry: mm 15.7
